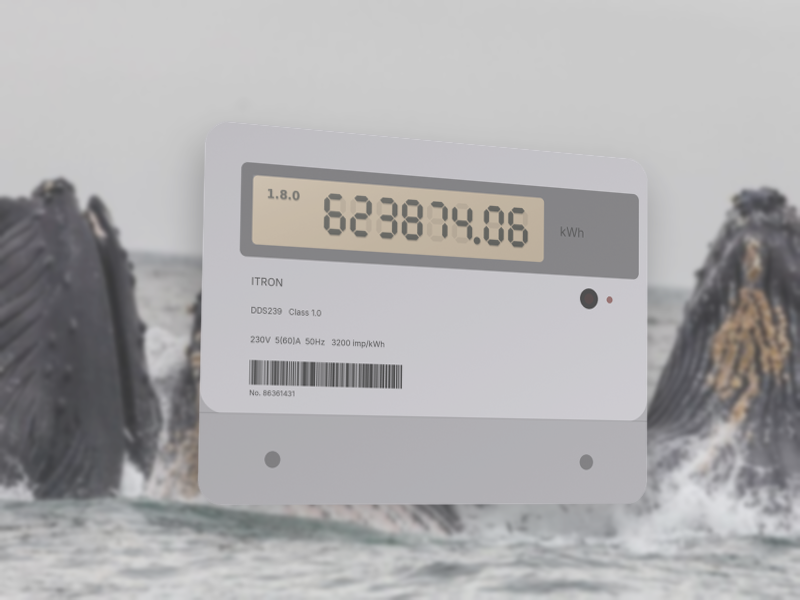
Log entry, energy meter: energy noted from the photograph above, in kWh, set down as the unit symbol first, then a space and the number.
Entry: kWh 623874.06
